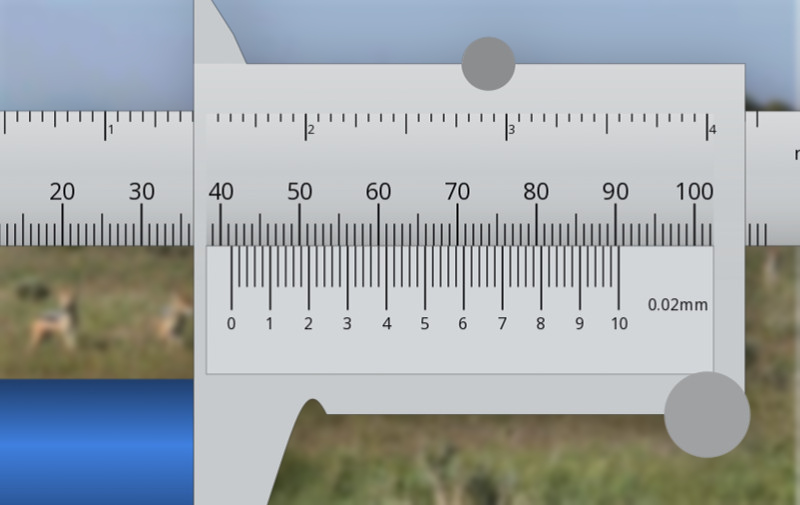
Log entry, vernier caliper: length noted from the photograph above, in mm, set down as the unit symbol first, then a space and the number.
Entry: mm 41.4
